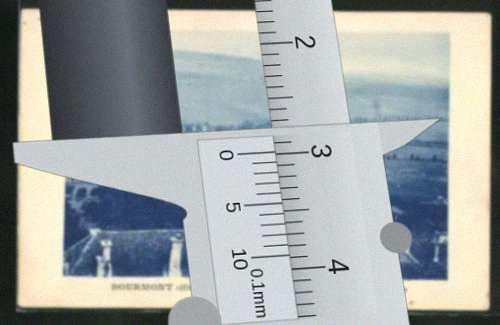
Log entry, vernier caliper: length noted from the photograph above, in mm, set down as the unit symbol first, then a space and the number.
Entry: mm 29.8
